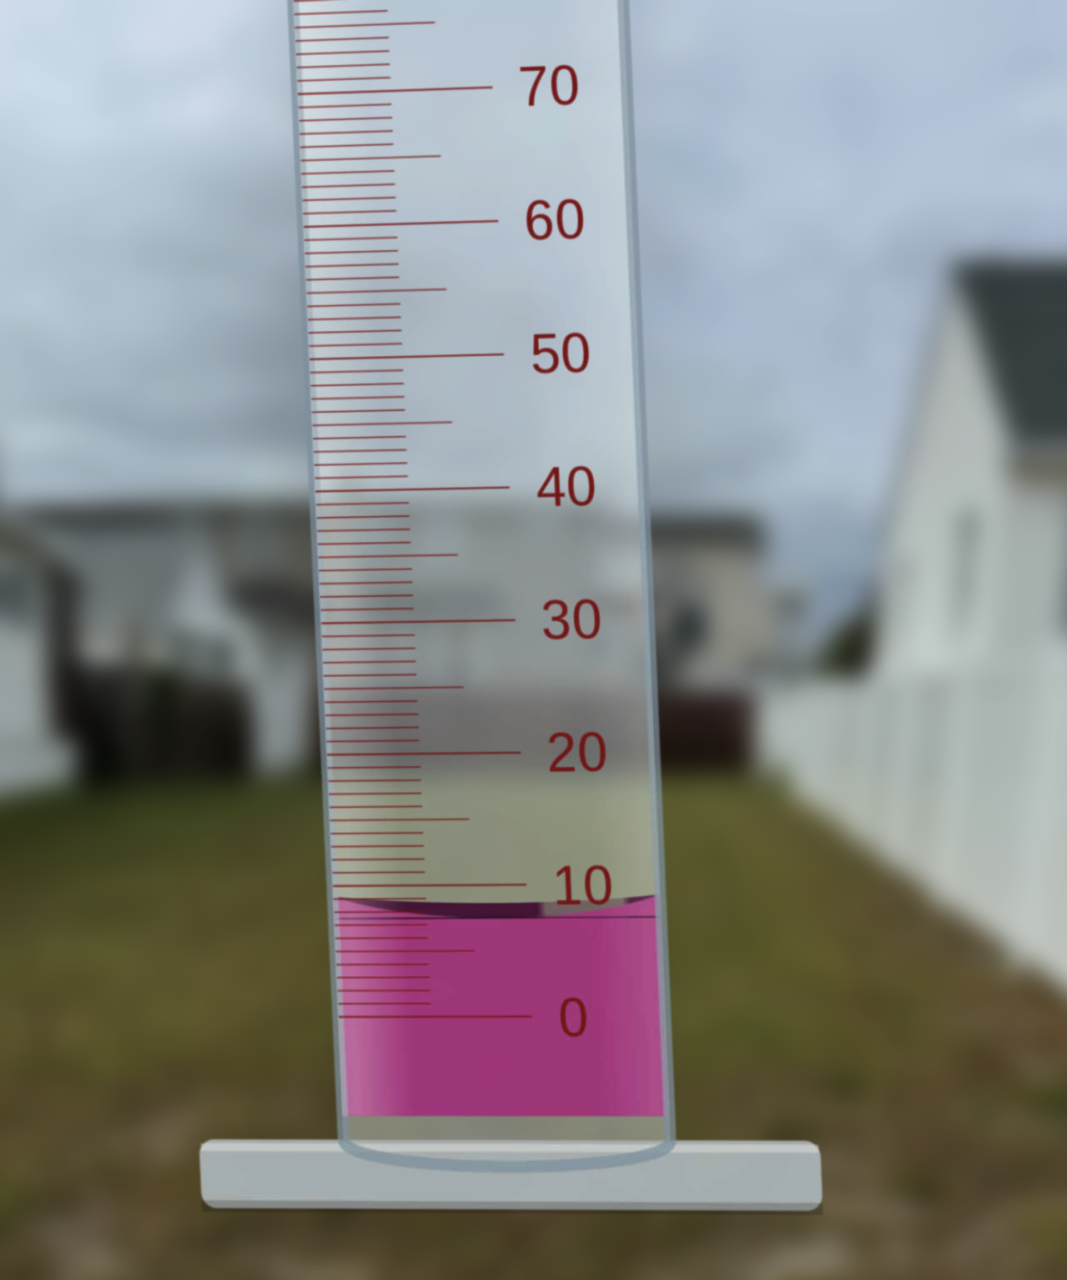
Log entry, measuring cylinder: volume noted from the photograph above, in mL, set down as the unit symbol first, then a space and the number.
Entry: mL 7.5
